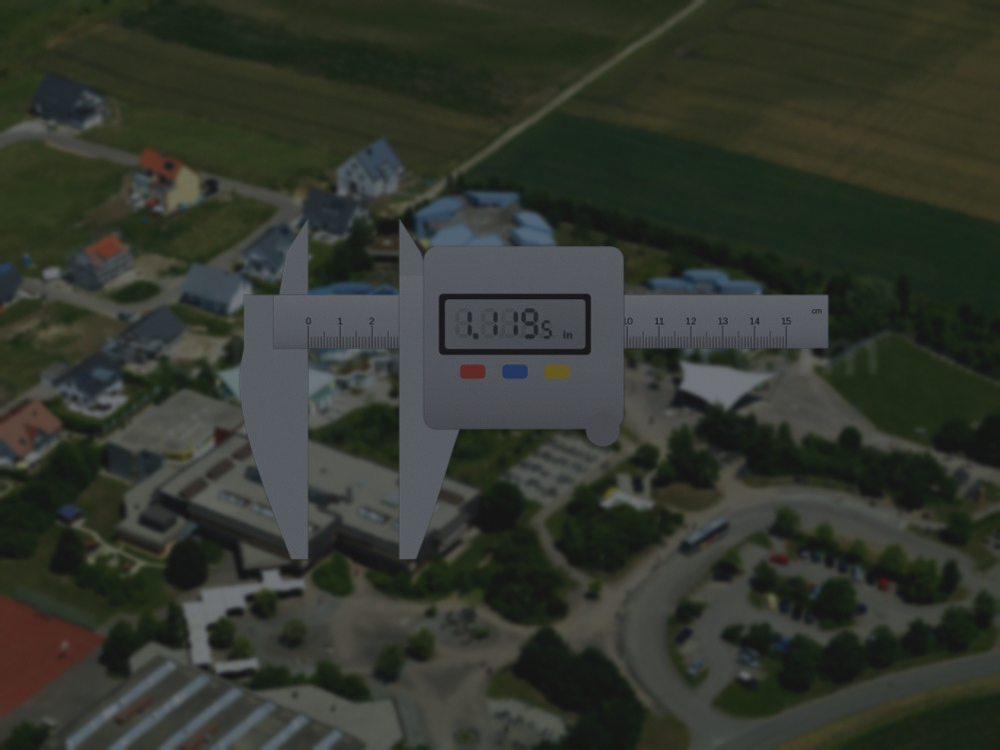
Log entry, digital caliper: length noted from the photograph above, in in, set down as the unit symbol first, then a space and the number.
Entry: in 1.1195
